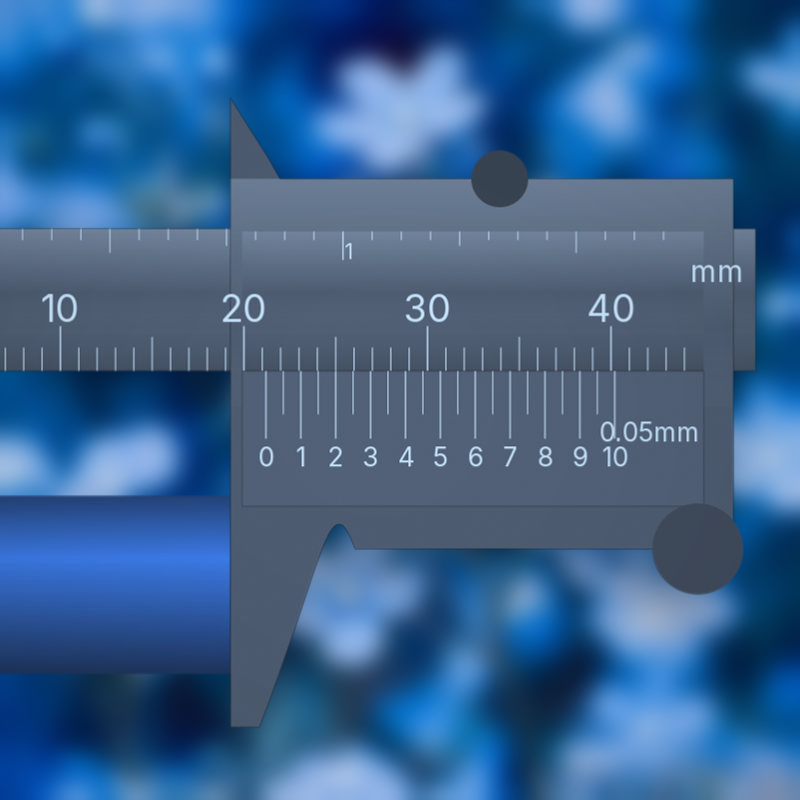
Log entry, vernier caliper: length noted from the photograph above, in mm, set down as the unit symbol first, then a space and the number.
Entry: mm 21.2
